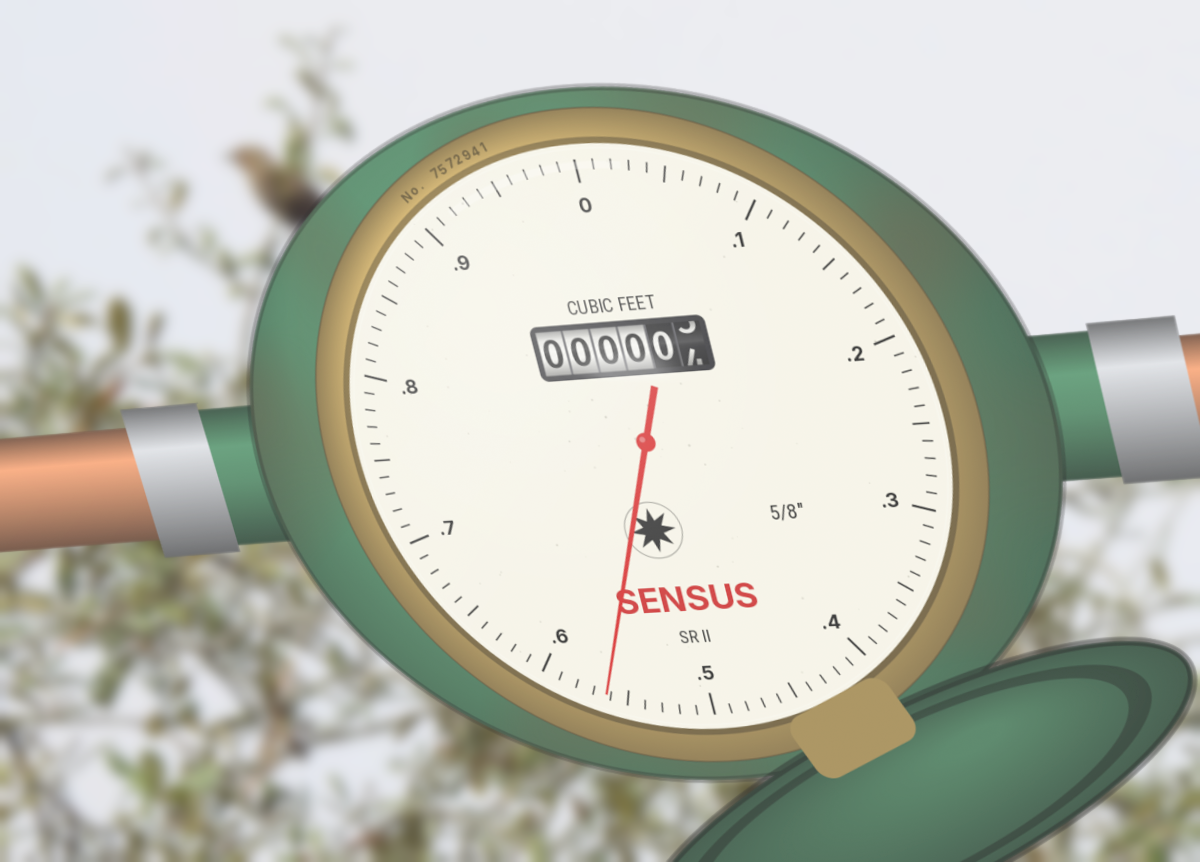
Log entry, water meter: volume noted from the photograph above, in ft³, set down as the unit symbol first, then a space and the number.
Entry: ft³ 3.56
